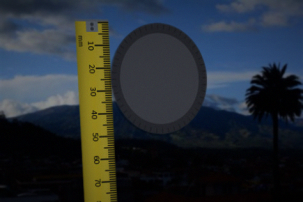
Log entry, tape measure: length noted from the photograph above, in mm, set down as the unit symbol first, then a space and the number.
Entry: mm 50
